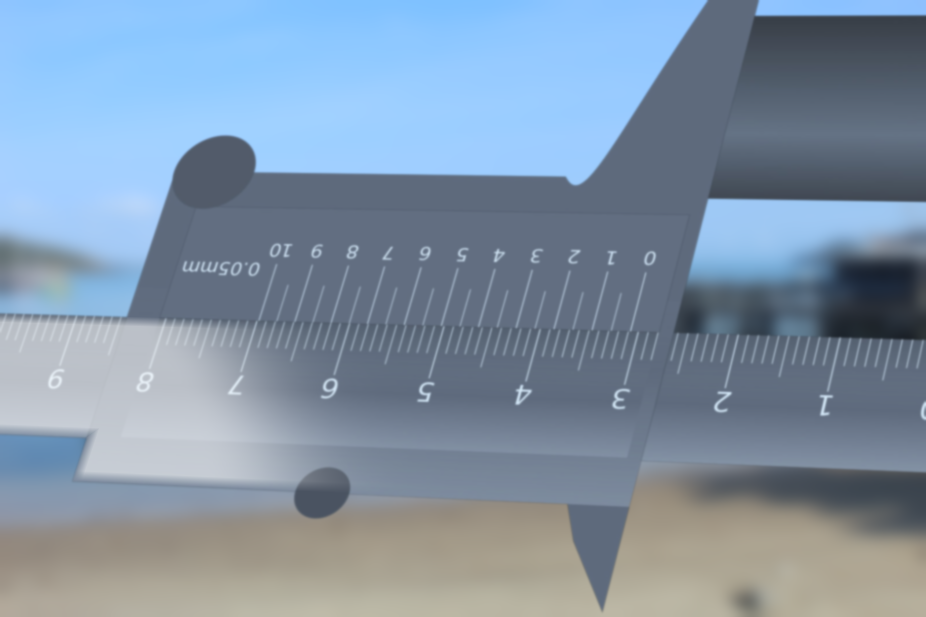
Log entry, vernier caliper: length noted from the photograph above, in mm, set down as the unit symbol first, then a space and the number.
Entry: mm 30.8
